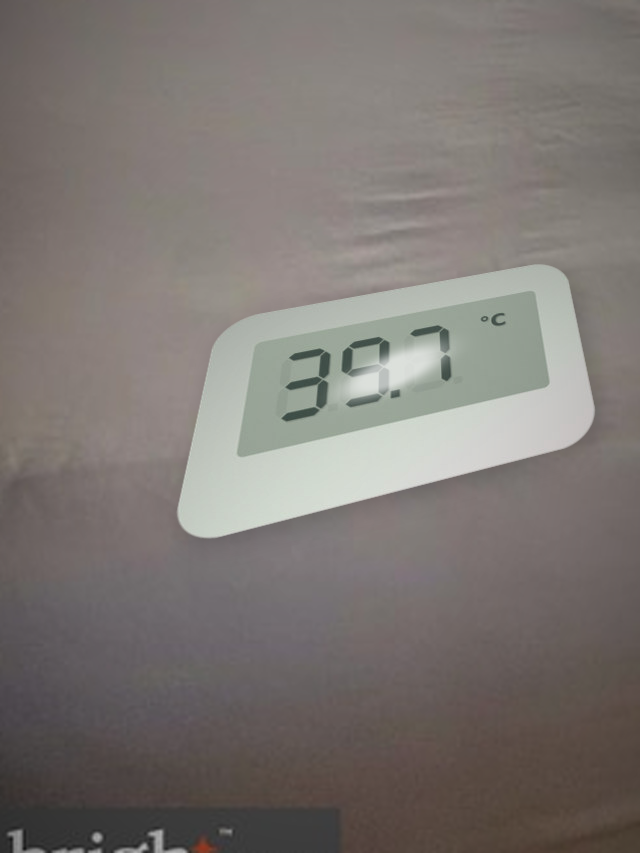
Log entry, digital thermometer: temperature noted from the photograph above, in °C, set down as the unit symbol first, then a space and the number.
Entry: °C 39.7
